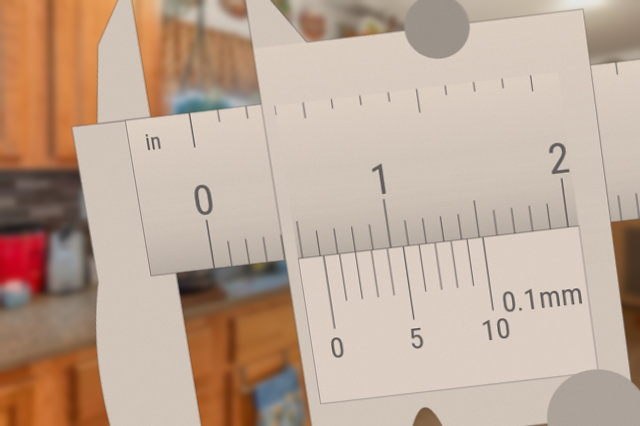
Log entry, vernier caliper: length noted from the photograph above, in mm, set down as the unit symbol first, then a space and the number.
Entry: mm 6.2
